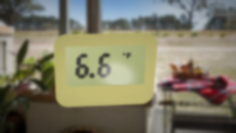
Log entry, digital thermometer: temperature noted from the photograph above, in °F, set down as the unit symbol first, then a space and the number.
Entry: °F 6.6
